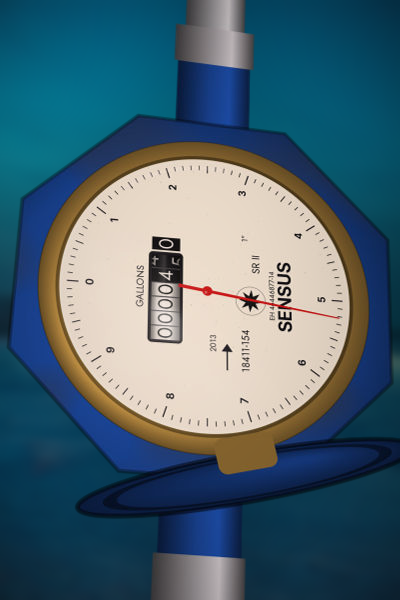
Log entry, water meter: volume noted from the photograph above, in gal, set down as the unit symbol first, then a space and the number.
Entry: gal 445.2
